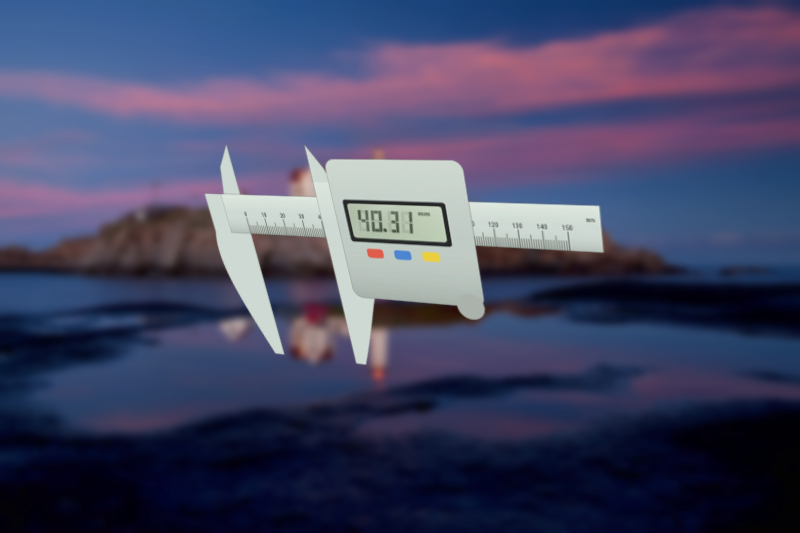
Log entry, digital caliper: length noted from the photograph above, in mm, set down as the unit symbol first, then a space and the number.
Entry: mm 40.31
